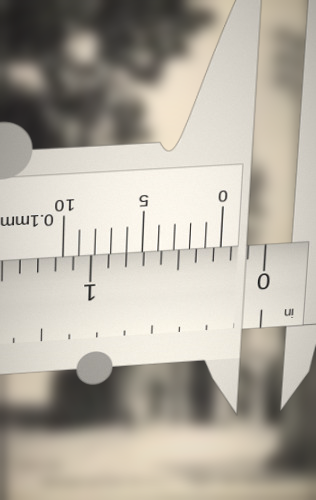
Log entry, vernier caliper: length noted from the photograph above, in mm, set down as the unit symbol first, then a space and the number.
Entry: mm 2.6
